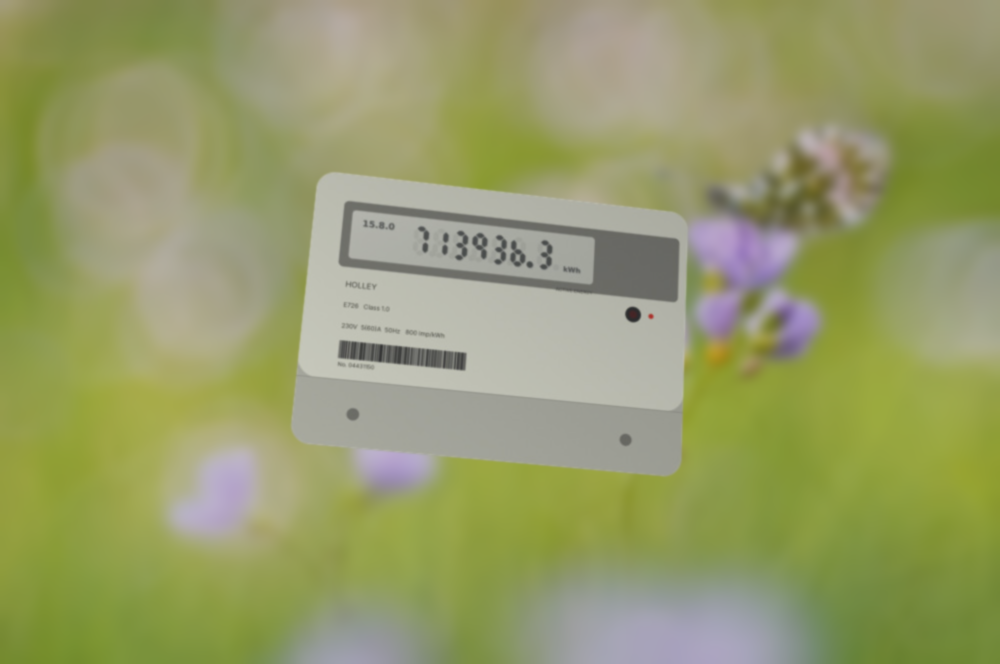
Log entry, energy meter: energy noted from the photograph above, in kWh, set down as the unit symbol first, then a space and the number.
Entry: kWh 713936.3
